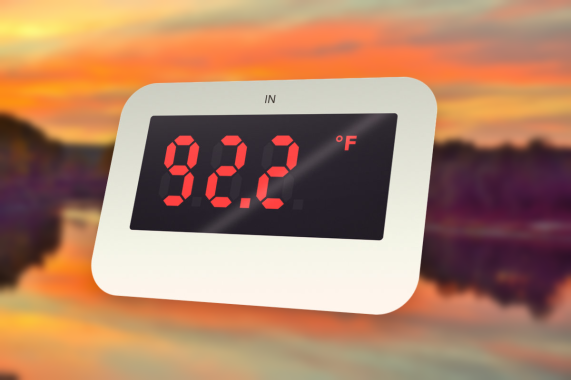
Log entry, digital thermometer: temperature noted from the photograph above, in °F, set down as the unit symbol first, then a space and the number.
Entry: °F 92.2
